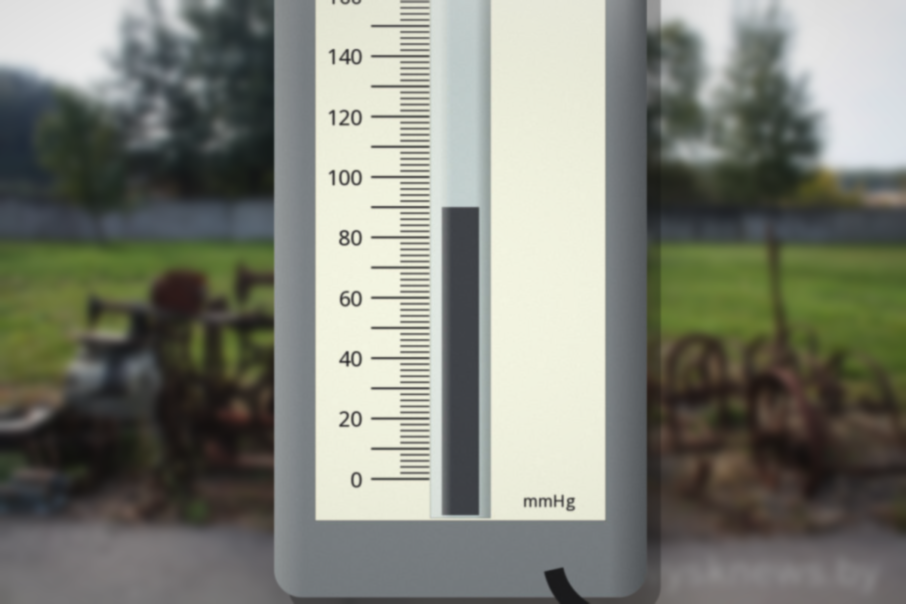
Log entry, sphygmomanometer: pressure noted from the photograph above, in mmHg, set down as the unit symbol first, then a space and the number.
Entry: mmHg 90
